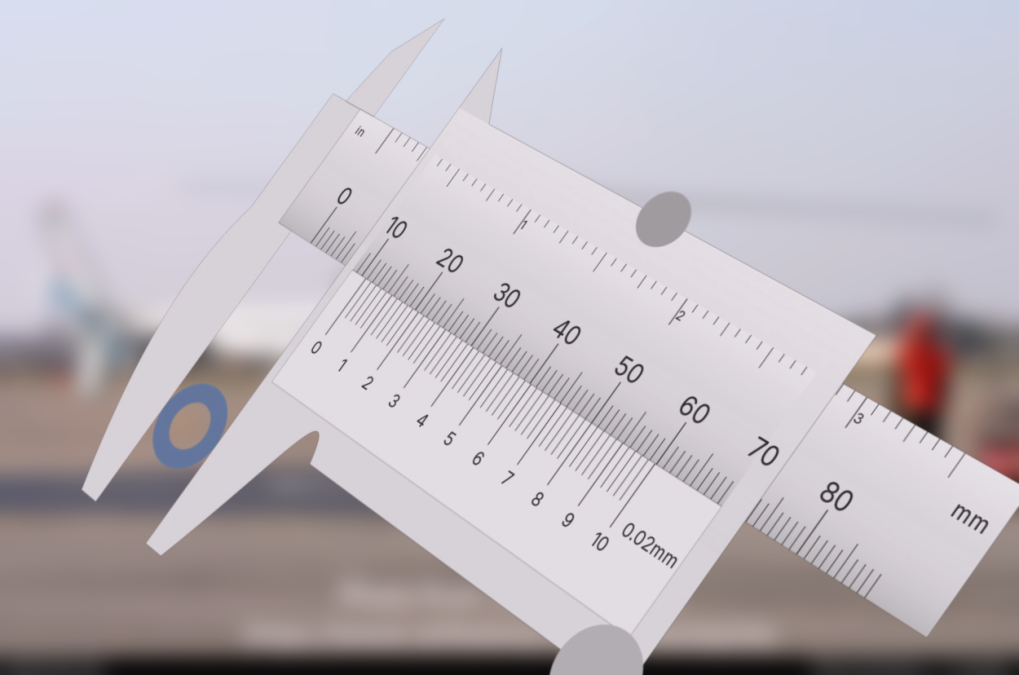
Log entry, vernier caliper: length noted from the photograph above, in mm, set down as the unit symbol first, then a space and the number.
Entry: mm 10.8
